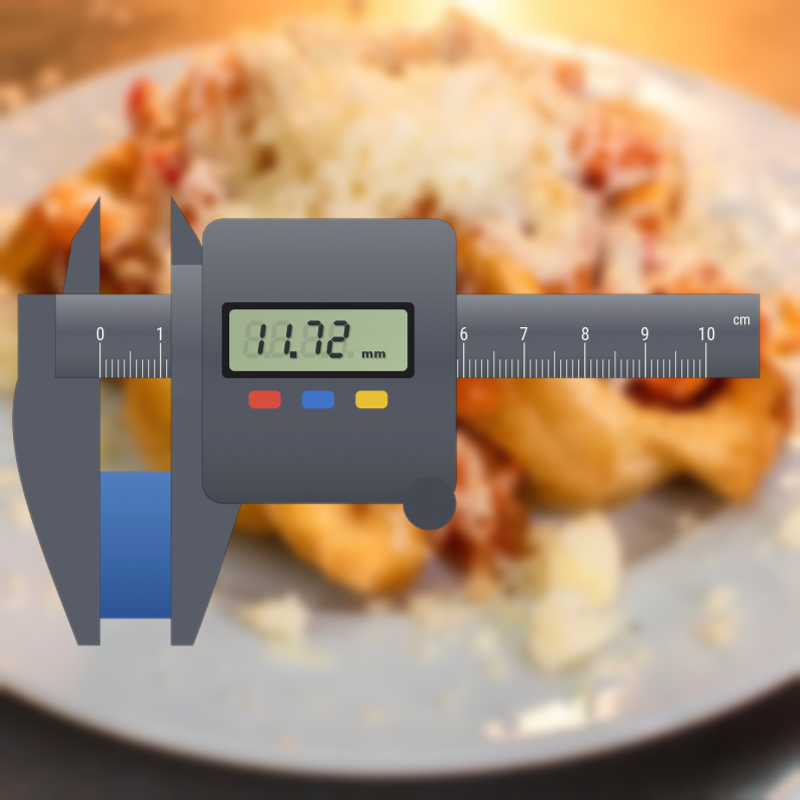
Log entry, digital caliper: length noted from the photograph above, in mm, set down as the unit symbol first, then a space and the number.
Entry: mm 11.72
